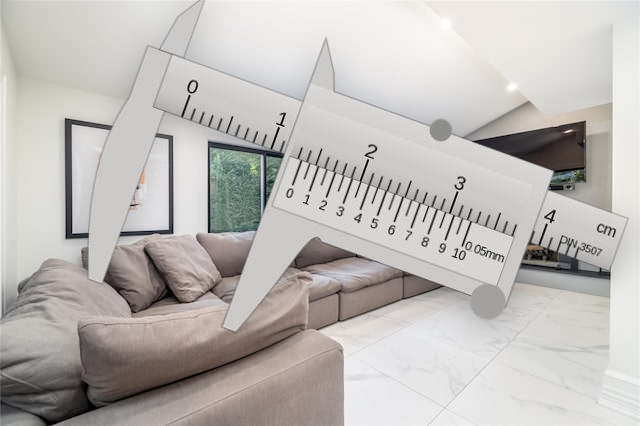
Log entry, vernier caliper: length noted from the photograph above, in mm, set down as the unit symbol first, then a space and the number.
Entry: mm 13.4
